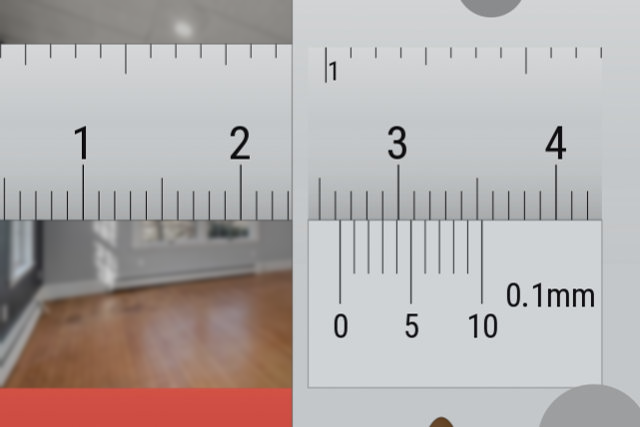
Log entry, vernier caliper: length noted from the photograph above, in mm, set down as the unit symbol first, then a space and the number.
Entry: mm 26.3
